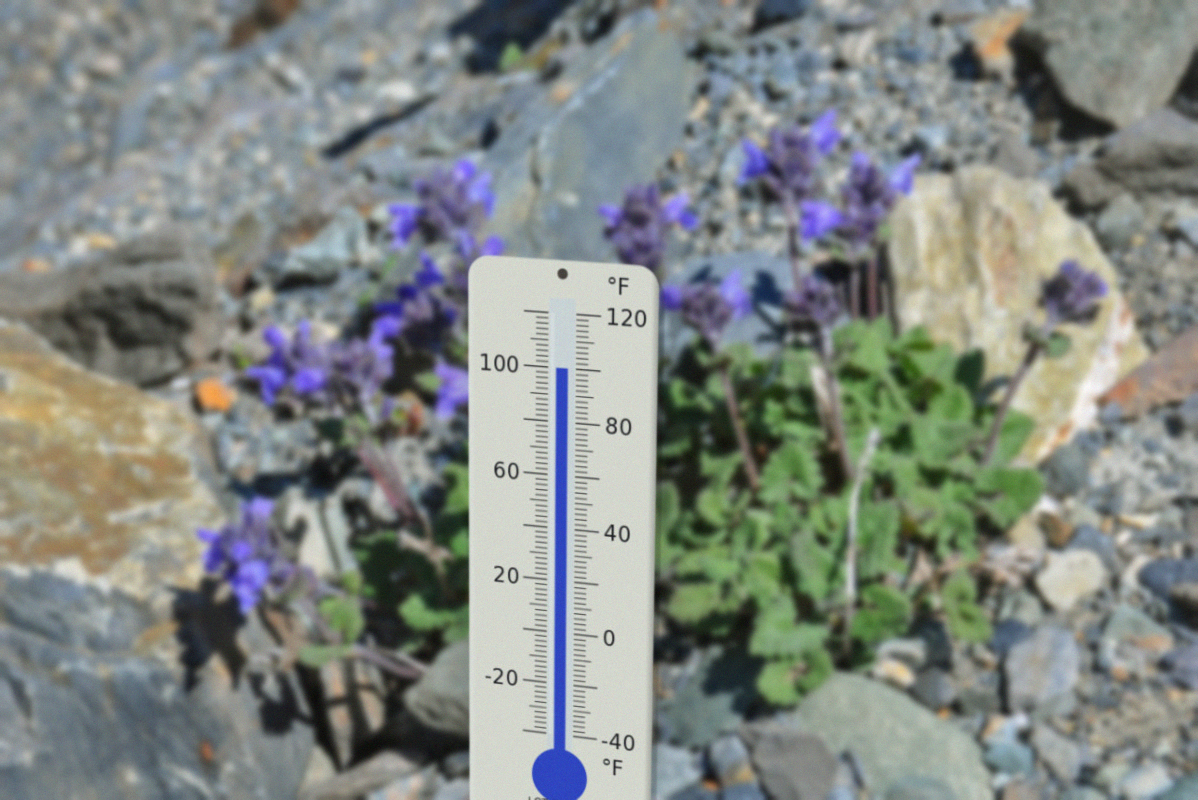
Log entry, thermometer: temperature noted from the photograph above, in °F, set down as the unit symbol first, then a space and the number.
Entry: °F 100
